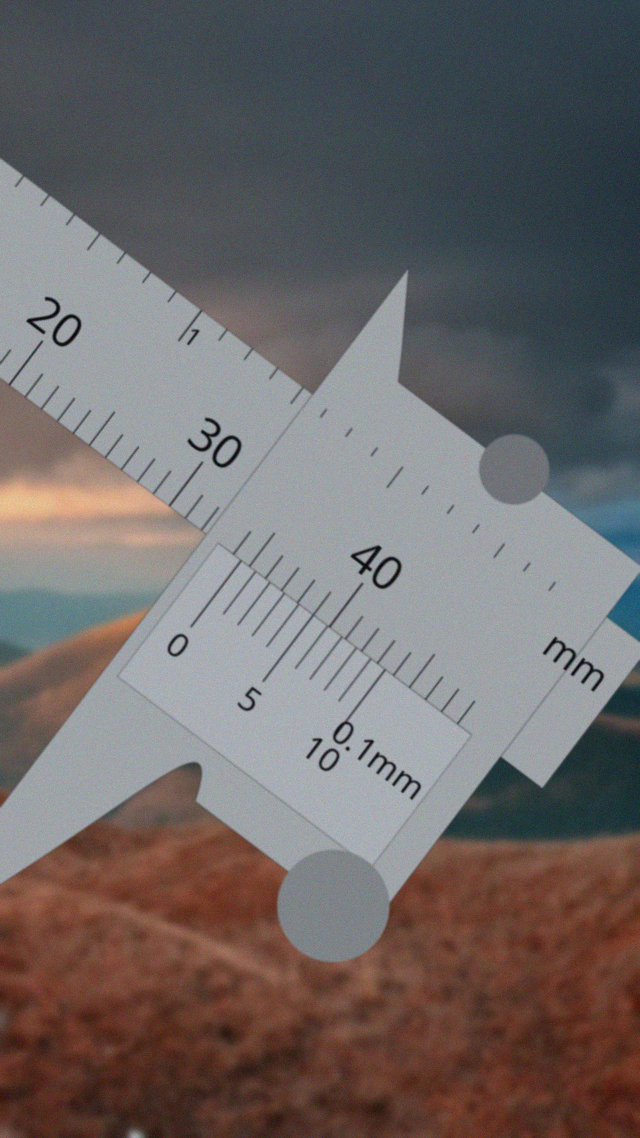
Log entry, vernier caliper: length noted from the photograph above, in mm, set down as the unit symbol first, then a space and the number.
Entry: mm 34.5
